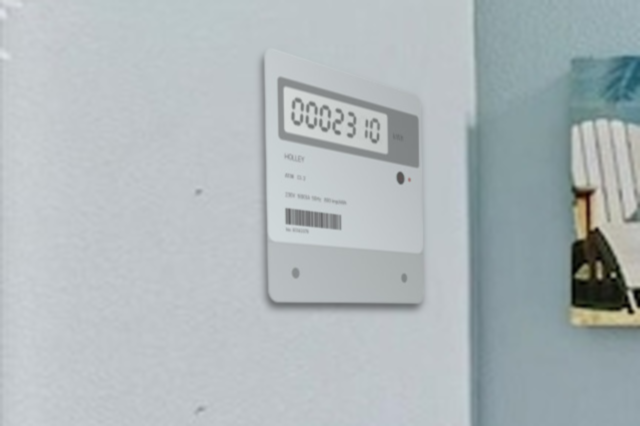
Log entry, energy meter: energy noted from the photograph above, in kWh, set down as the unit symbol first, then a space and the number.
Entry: kWh 2310
